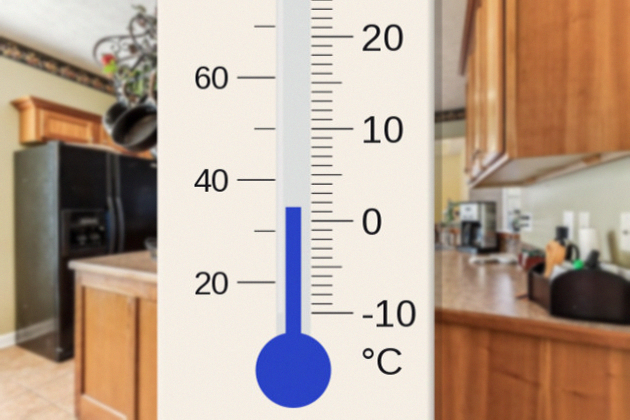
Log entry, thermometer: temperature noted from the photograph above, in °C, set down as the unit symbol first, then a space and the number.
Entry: °C 1.5
